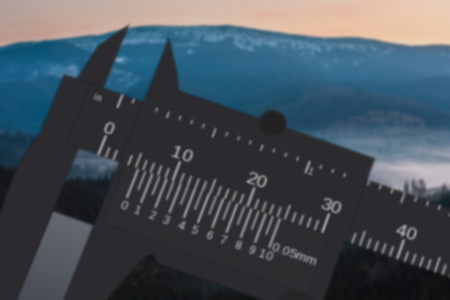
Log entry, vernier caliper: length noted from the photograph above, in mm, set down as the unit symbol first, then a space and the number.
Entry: mm 5.4
